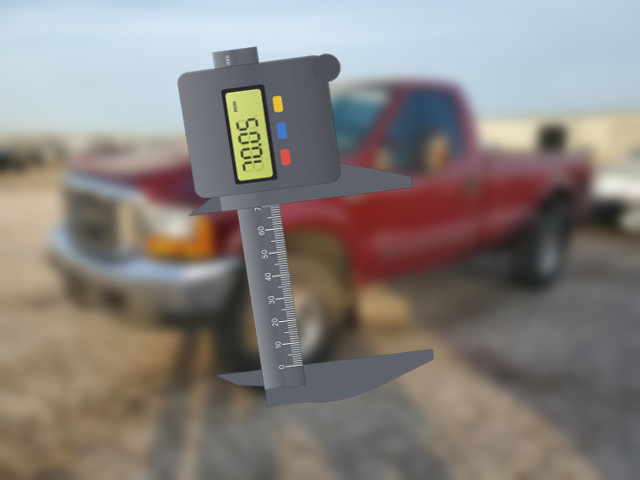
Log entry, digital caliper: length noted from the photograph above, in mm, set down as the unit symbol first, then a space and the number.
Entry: mm 70.05
